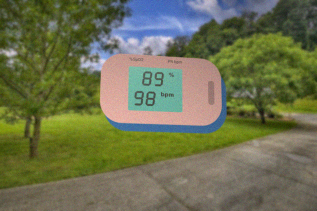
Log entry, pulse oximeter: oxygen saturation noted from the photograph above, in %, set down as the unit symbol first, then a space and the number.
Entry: % 89
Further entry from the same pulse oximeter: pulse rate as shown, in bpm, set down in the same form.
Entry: bpm 98
